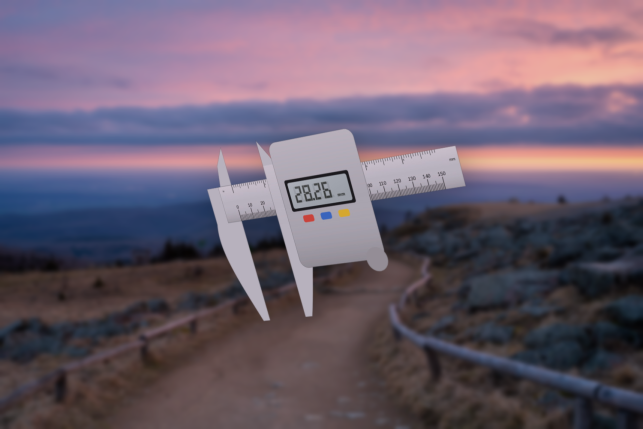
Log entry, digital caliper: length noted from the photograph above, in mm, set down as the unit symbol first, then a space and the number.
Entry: mm 28.26
